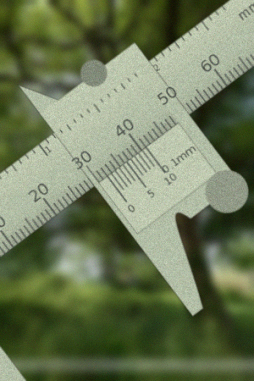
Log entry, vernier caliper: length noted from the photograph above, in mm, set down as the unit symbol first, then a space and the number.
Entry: mm 32.0
